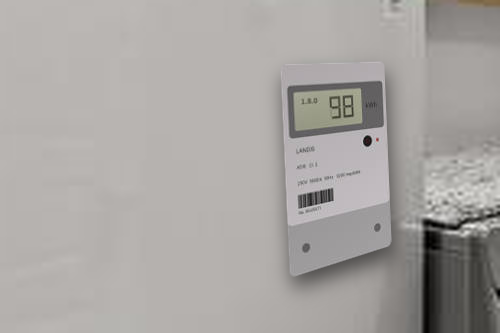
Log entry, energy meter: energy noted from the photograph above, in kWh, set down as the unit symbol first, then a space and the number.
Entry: kWh 98
